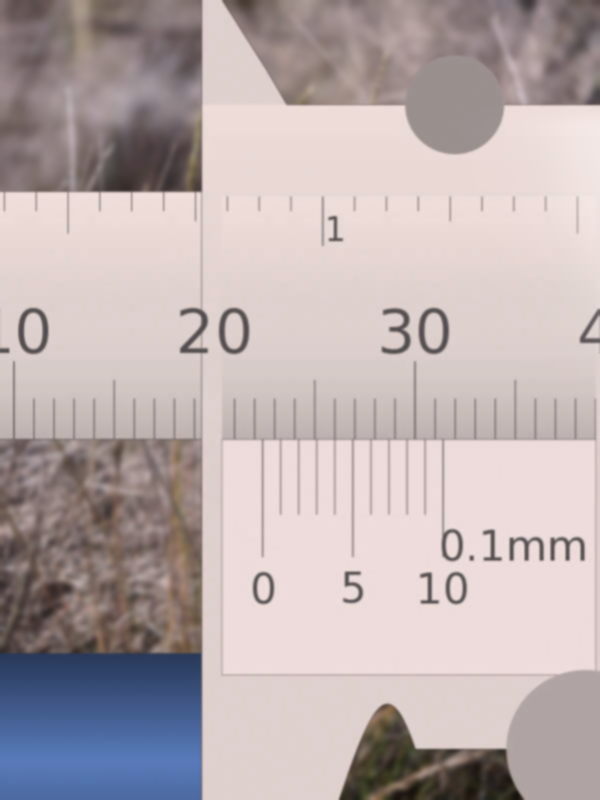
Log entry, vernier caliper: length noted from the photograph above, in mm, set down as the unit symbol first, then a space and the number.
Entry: mm 22.4
